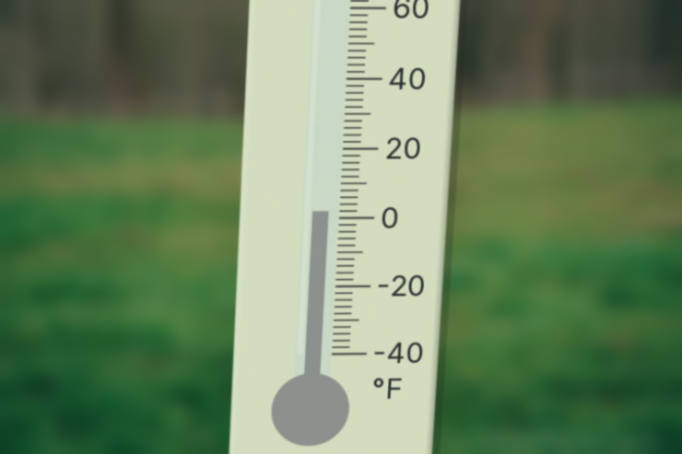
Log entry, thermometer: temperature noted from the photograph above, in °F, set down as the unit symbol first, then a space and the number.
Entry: °F 2
